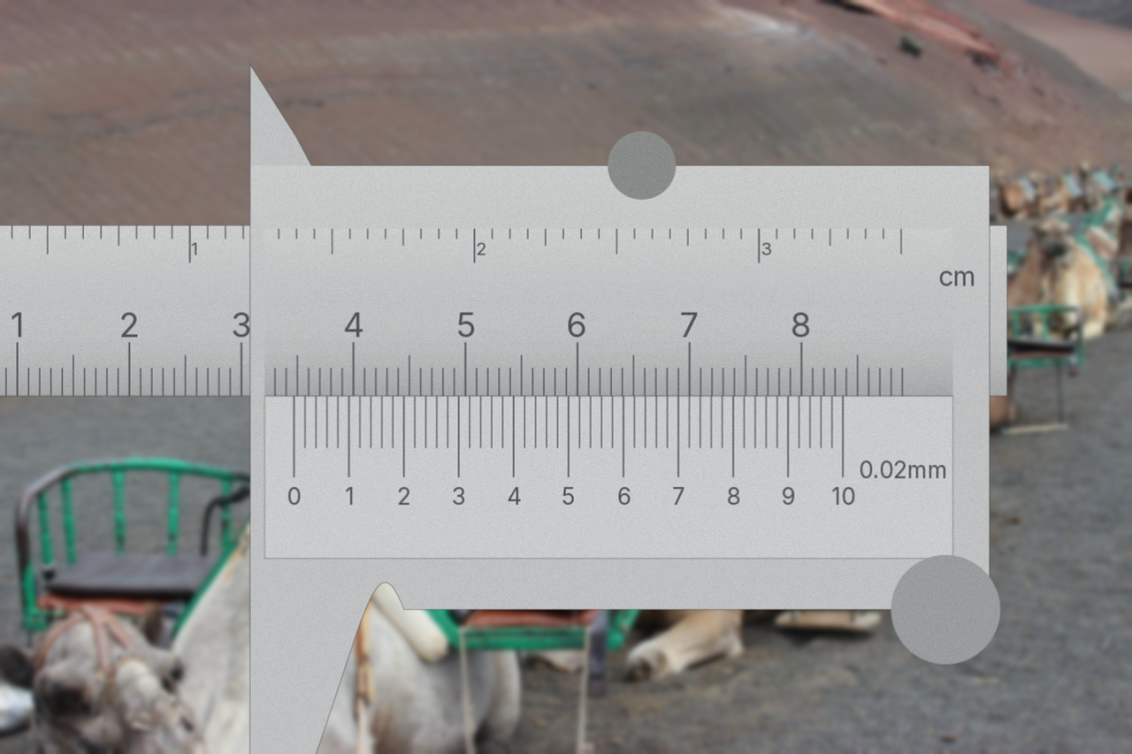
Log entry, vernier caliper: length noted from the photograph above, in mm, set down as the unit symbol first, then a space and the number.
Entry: mm 34.7
